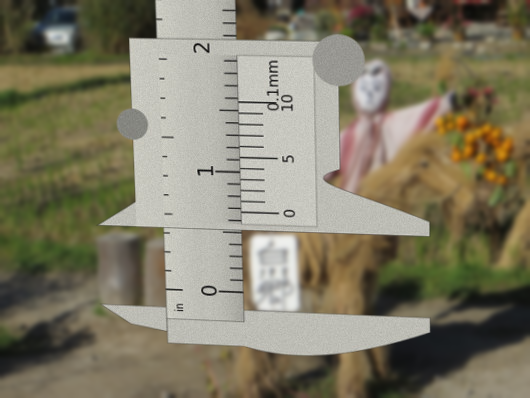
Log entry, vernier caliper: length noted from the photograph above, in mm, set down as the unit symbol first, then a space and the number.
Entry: mm 6.7
